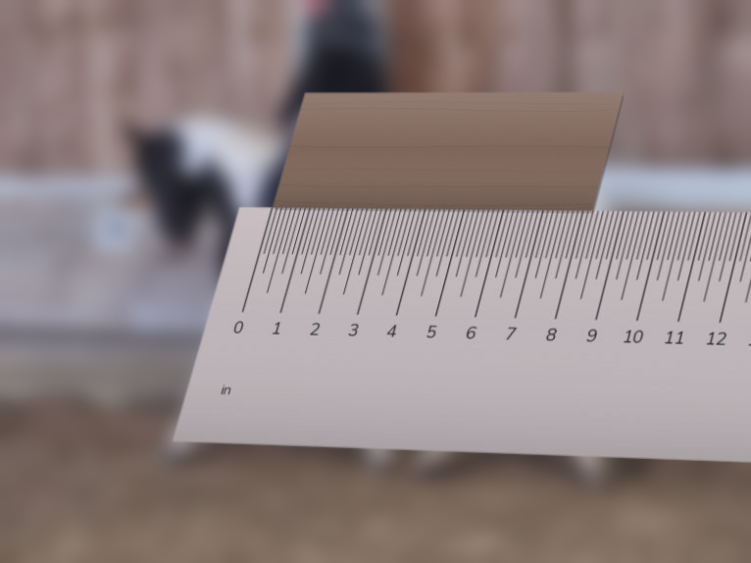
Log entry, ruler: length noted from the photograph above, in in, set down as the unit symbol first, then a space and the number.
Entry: in 8.25
